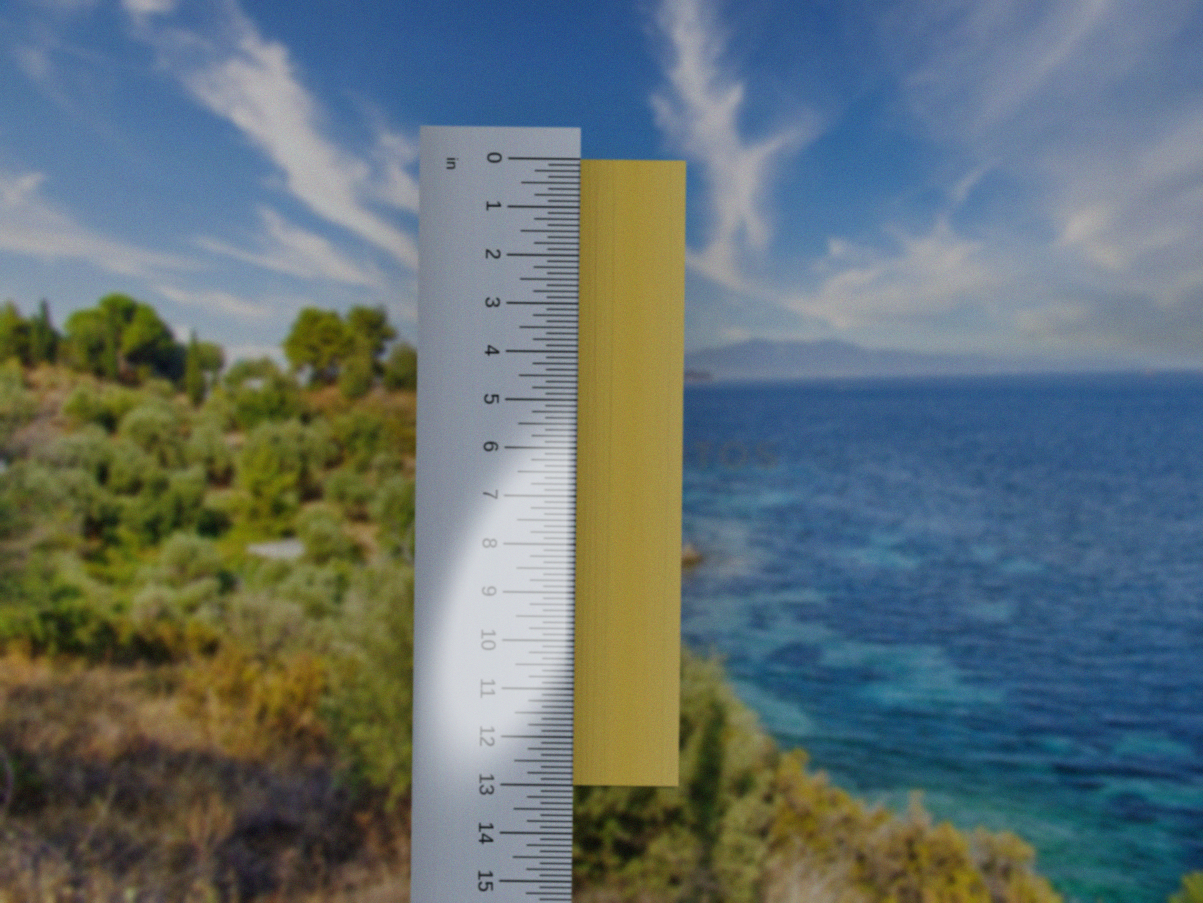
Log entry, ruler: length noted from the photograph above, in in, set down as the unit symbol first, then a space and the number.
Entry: in 13
